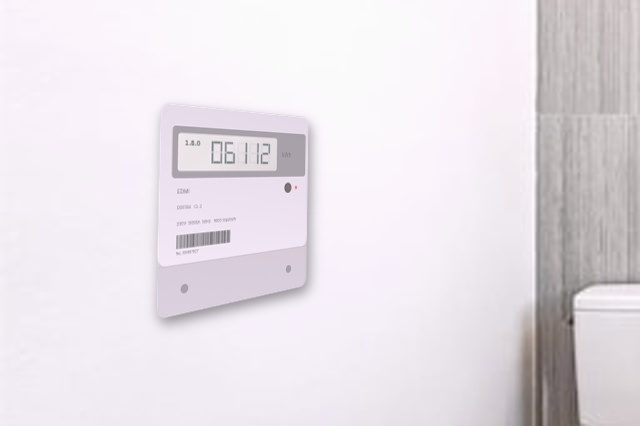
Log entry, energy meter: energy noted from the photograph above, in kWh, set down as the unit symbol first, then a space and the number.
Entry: kWh 6112
